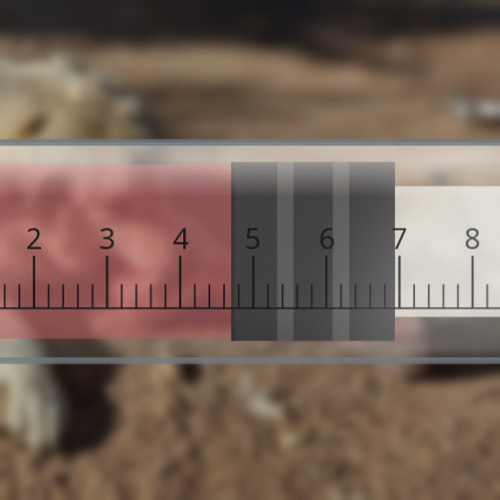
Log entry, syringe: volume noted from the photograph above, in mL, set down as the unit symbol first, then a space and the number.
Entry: mL 4.7
